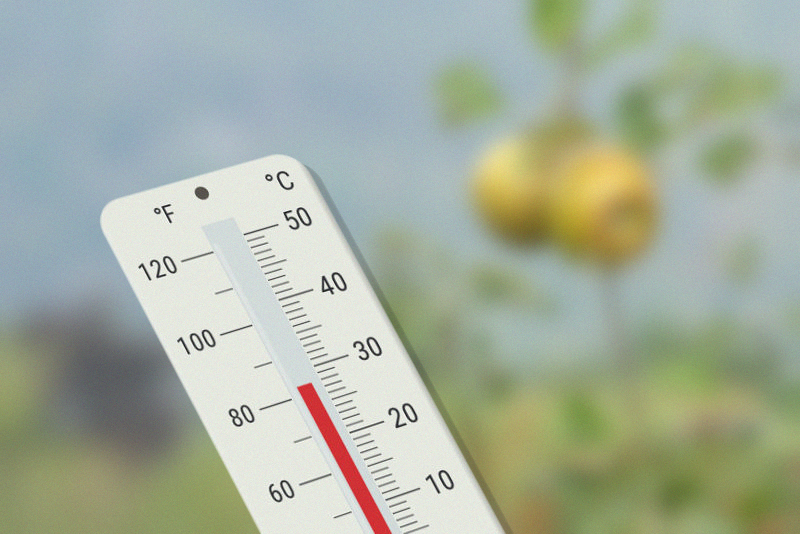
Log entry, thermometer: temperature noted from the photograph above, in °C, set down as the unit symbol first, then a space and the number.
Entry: °C 28
